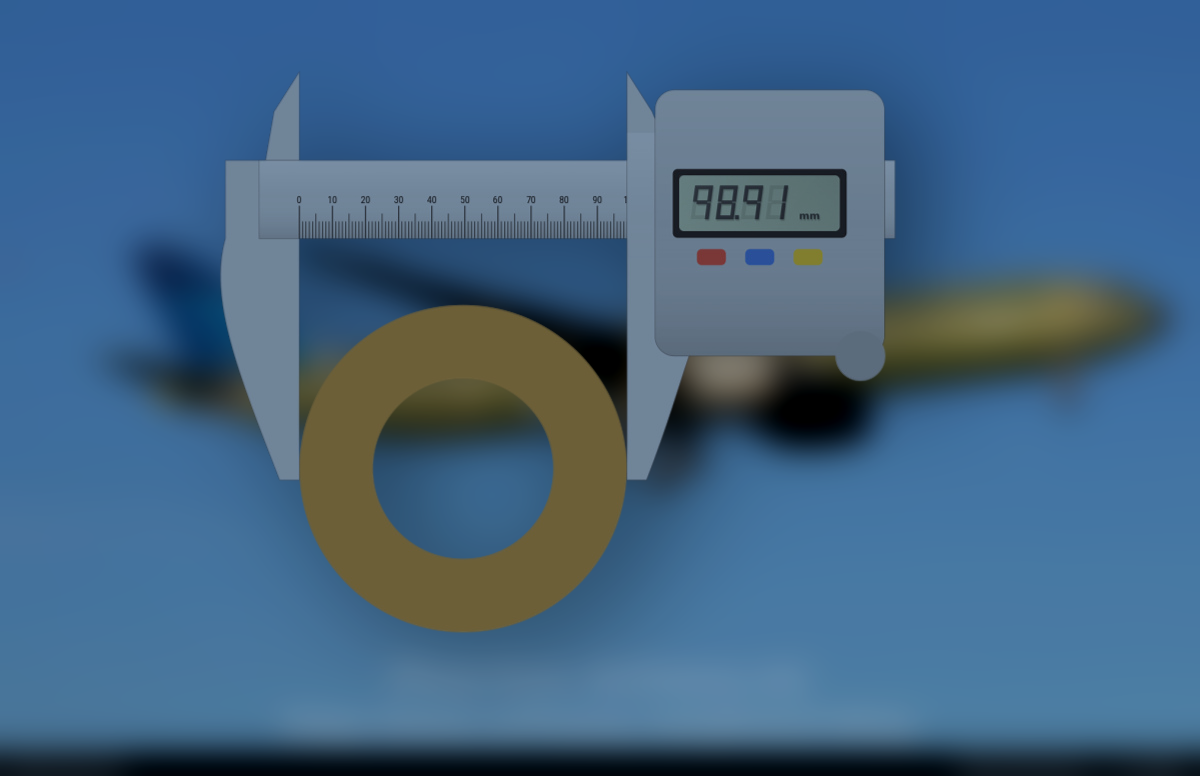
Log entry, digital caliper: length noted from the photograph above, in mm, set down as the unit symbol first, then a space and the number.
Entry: mm 98.91
